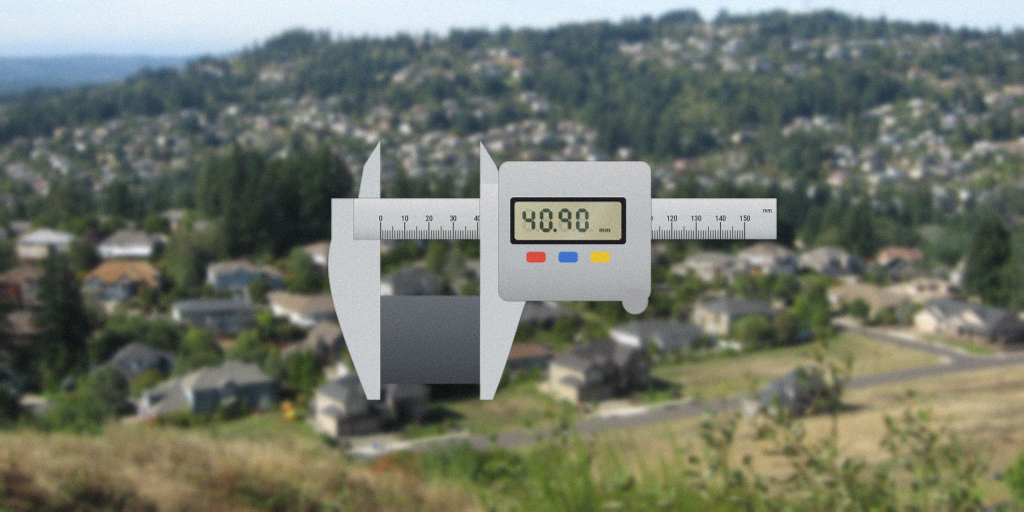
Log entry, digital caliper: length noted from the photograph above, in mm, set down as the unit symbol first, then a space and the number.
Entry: mm 40.90
